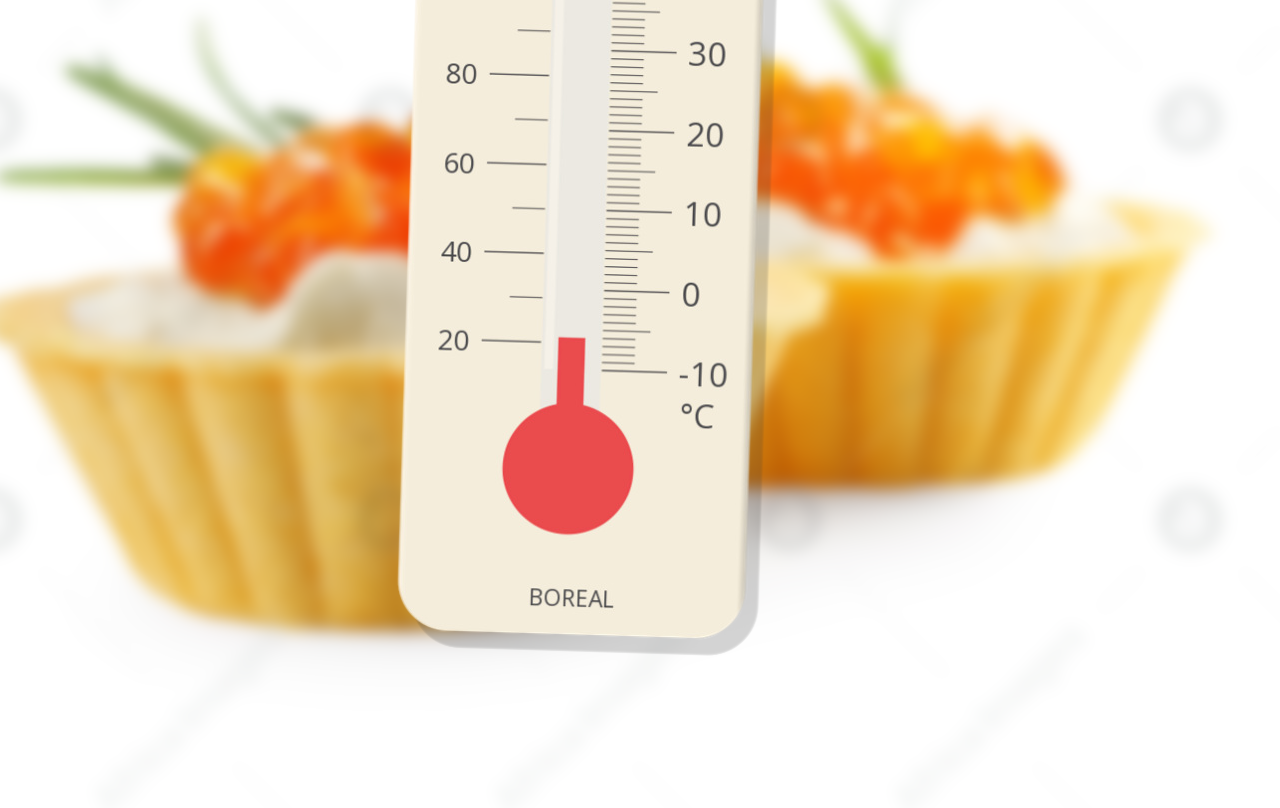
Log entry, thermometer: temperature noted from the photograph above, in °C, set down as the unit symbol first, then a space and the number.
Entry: °C -6
